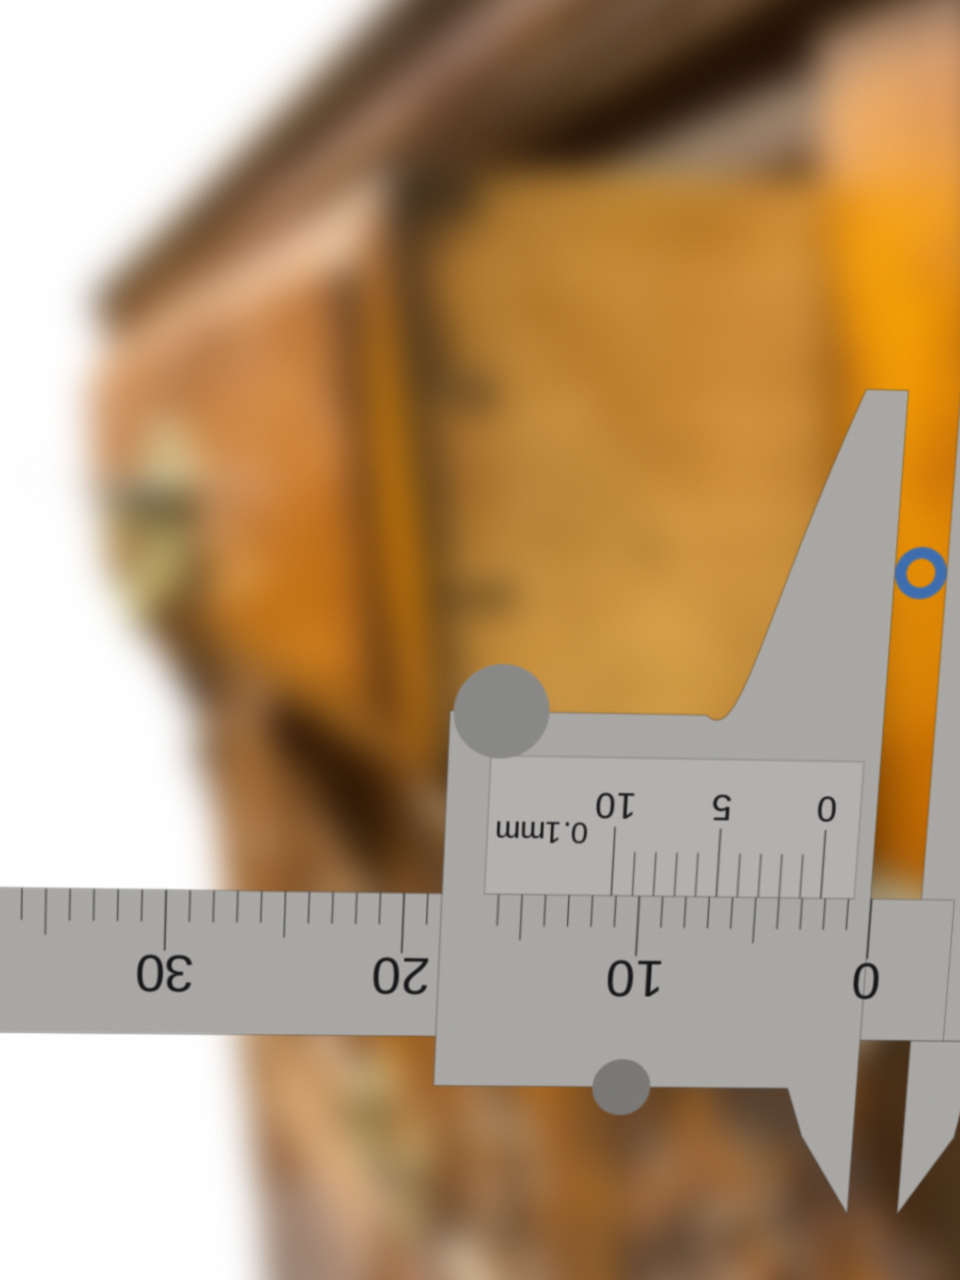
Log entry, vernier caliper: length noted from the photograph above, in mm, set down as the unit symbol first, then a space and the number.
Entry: mm 2.2
